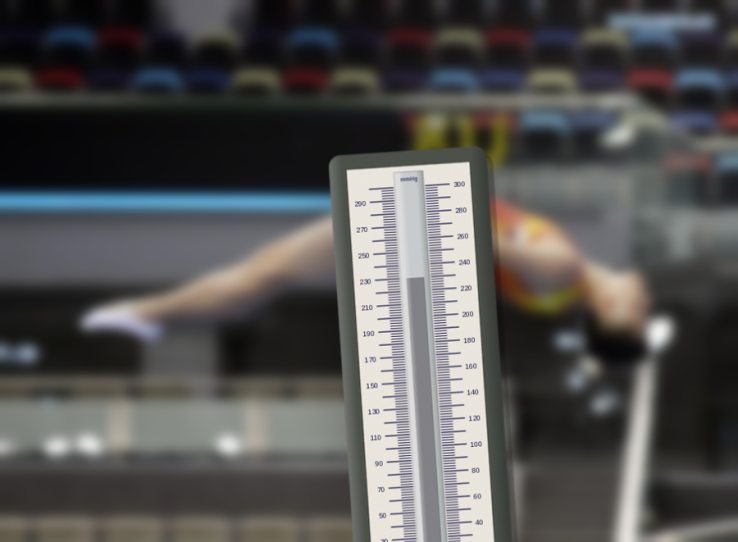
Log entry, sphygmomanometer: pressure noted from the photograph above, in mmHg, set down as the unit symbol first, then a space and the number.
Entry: mmHg 230
